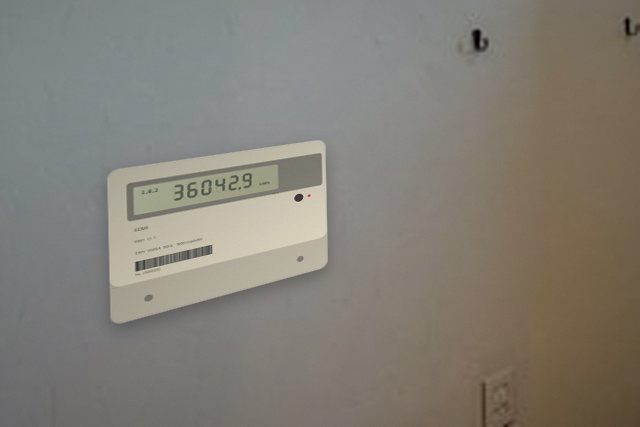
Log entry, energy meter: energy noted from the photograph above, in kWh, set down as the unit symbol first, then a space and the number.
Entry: kWh 36042.9
